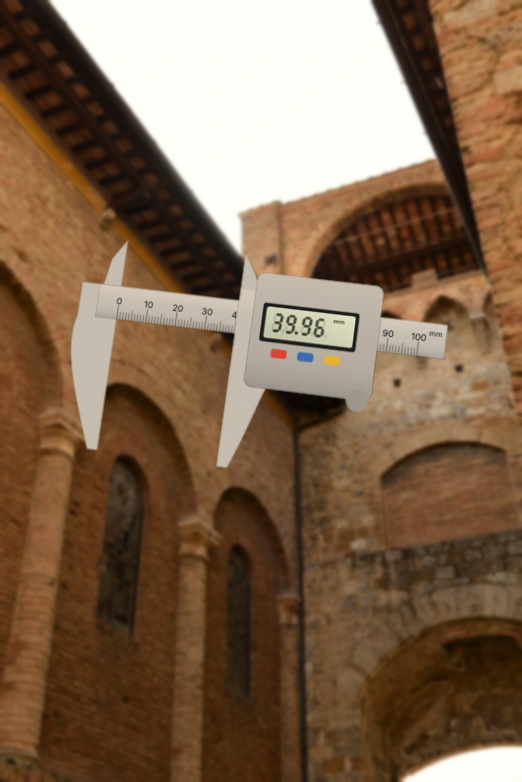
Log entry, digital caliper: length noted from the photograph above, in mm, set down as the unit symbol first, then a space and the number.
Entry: mm 39.96
